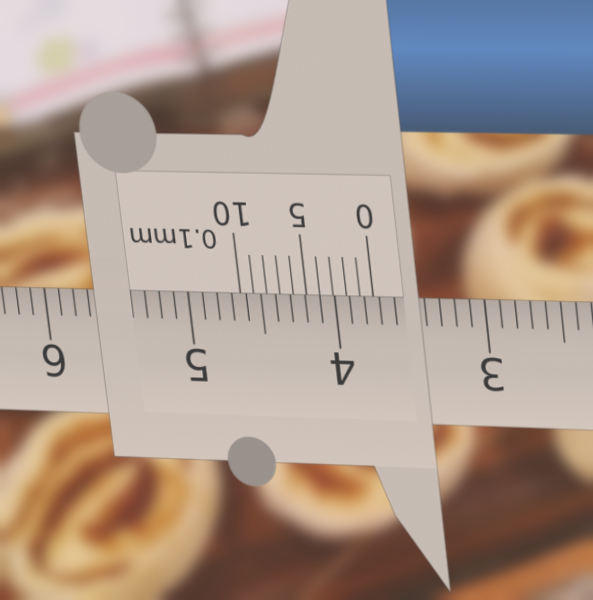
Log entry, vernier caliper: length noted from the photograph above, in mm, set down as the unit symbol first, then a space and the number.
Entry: mm 37.4
